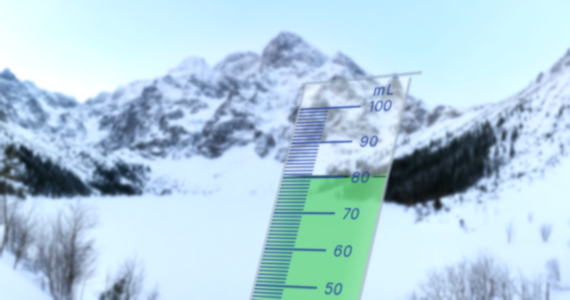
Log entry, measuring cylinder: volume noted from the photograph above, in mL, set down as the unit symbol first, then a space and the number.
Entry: mL 80
